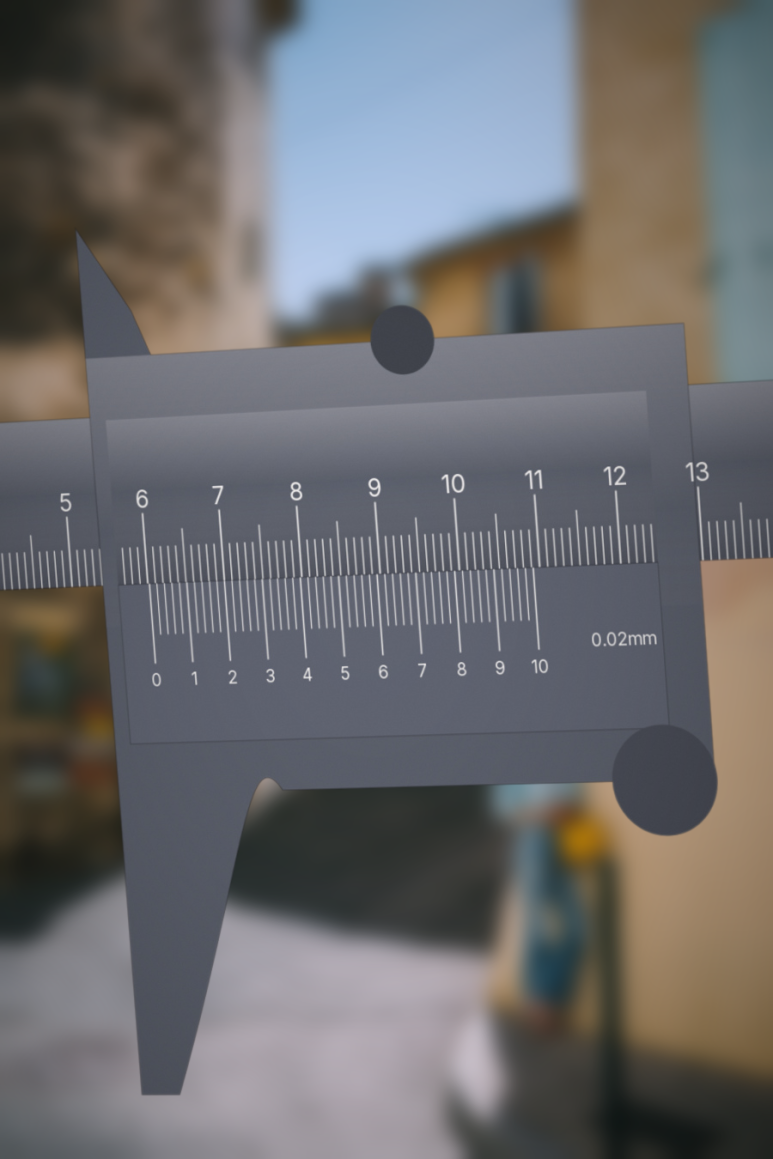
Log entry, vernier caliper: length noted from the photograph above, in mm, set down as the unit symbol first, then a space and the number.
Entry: mm 60.2
